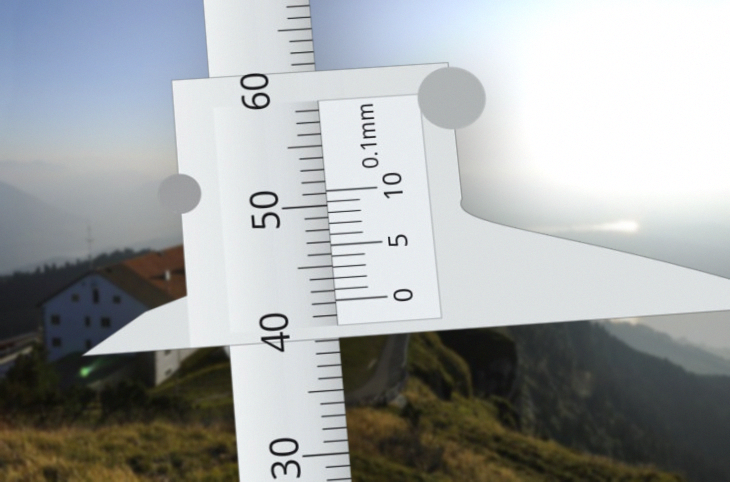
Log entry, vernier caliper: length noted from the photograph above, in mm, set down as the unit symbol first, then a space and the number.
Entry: mm 42.2
